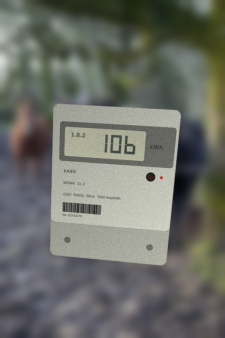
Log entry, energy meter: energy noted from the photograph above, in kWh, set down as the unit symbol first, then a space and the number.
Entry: kWh 106
